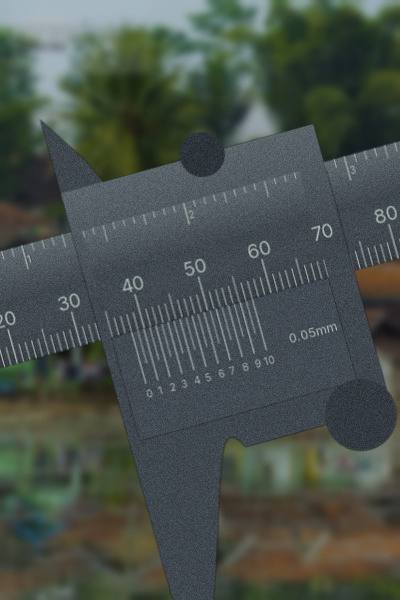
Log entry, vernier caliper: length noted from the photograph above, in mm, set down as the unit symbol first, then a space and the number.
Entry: mm 38.0
